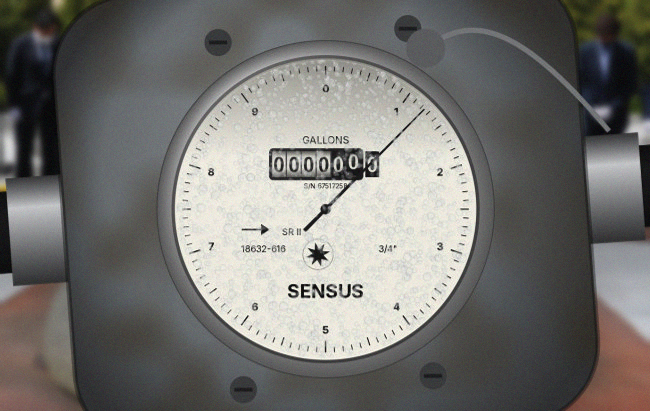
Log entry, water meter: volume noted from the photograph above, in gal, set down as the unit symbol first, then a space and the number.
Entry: gal 1.2
